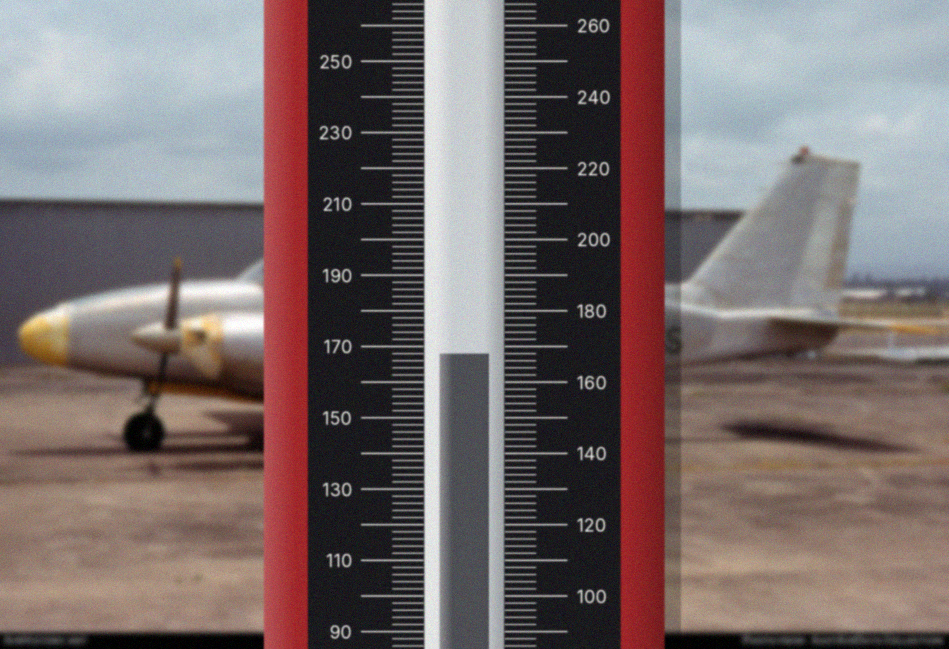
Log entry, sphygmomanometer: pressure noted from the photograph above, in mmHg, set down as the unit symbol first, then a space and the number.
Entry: mmHg 168
